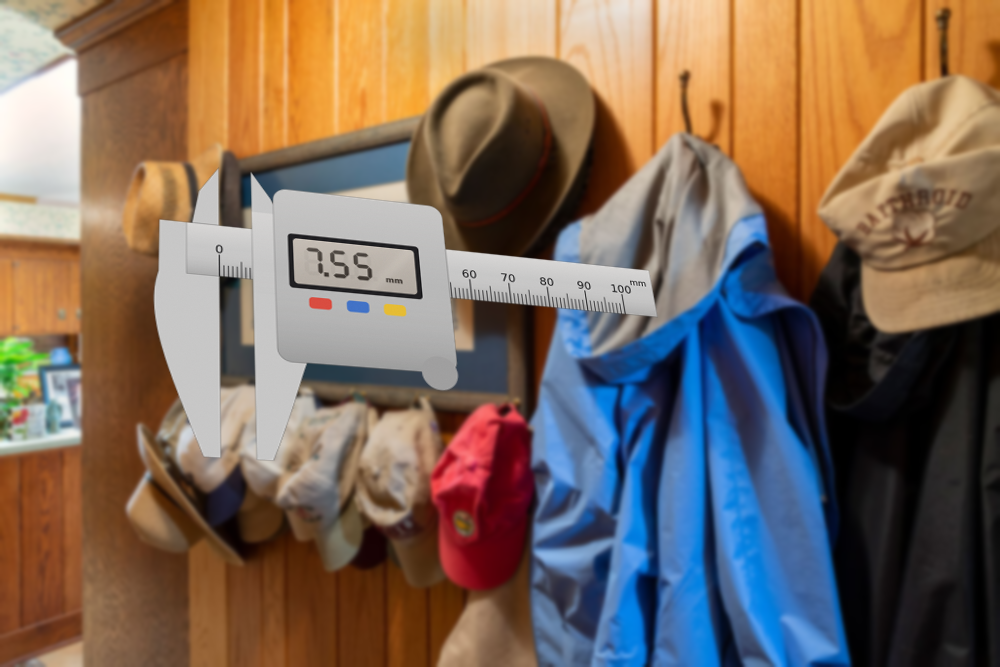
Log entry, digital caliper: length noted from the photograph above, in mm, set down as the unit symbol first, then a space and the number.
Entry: mm 7.55
